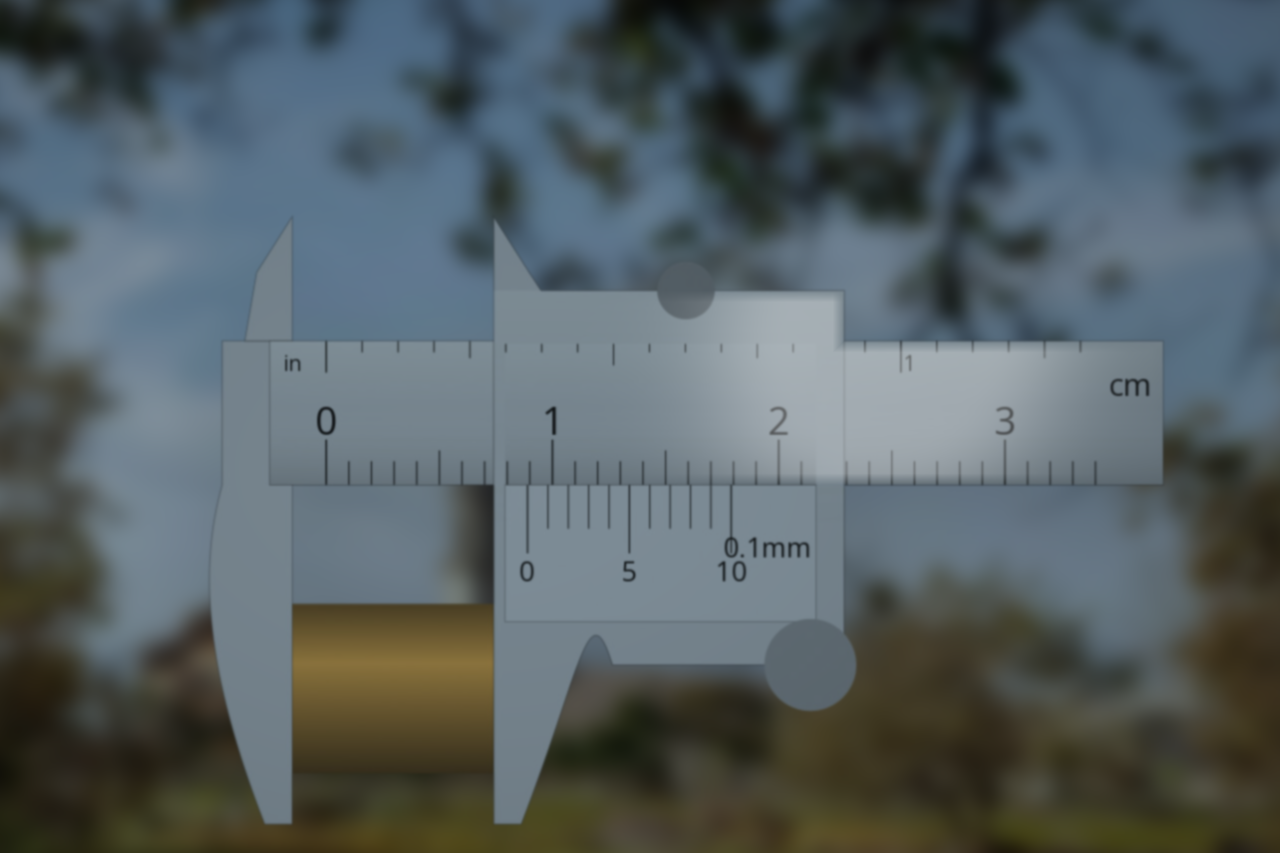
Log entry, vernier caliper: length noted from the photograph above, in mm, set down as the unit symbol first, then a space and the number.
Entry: mm 8.9
